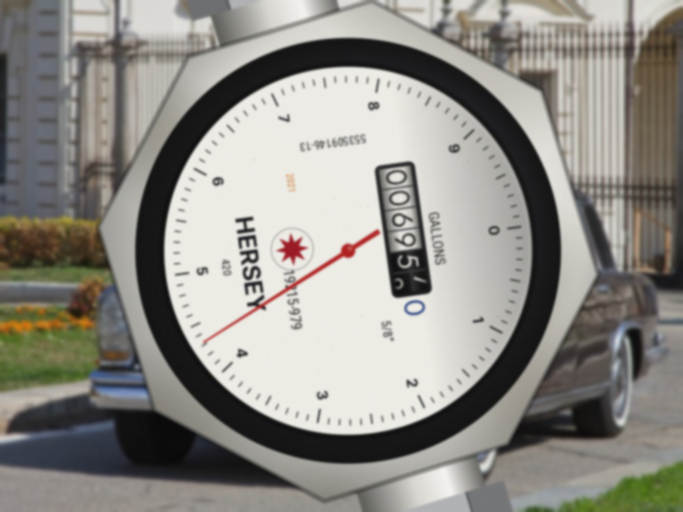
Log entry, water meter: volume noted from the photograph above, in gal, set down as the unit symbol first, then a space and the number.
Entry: gal 69574.3
